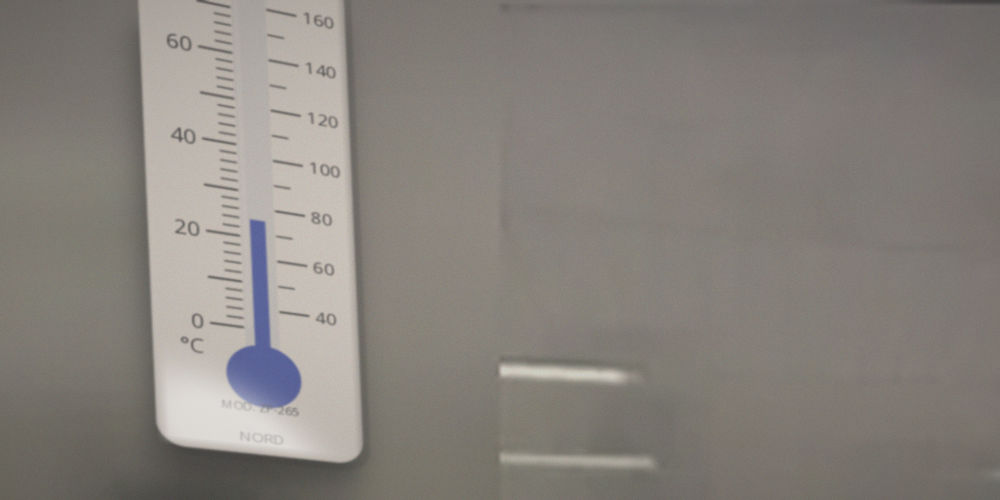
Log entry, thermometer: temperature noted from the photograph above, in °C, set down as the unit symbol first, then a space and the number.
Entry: °C 24
